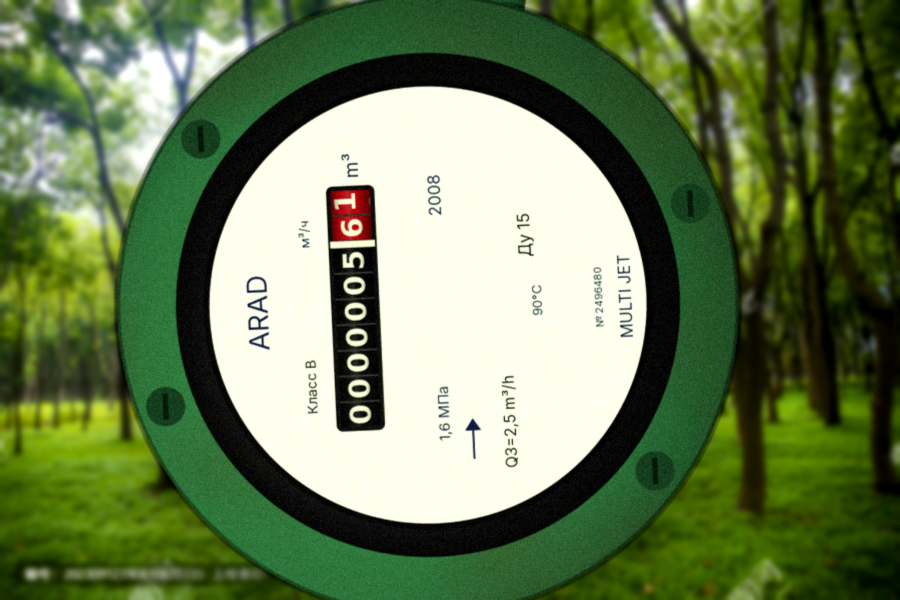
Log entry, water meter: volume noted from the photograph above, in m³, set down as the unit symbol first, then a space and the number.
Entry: m³ 5.61
